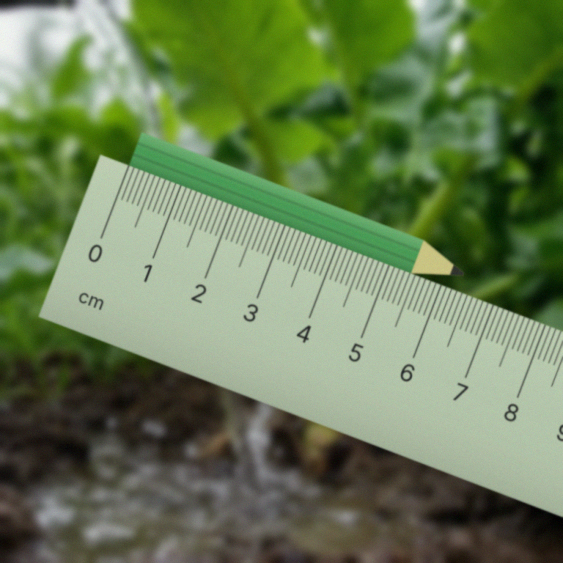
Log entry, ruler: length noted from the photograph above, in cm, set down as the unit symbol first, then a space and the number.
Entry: cm 6.3
